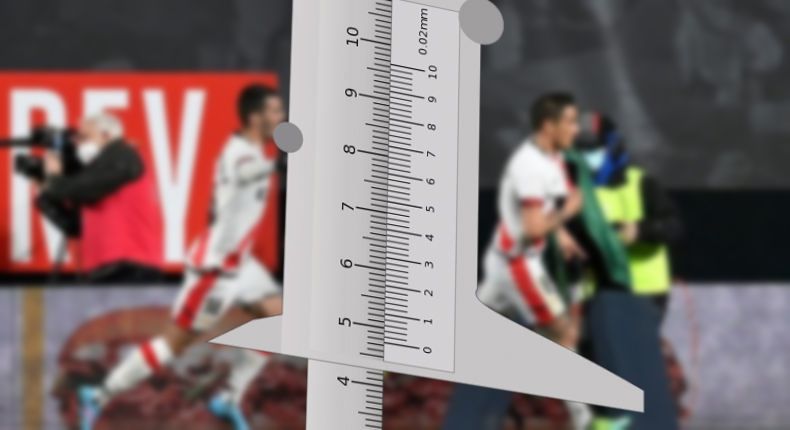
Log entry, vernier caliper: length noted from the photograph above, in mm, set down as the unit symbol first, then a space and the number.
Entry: mm 47.5
